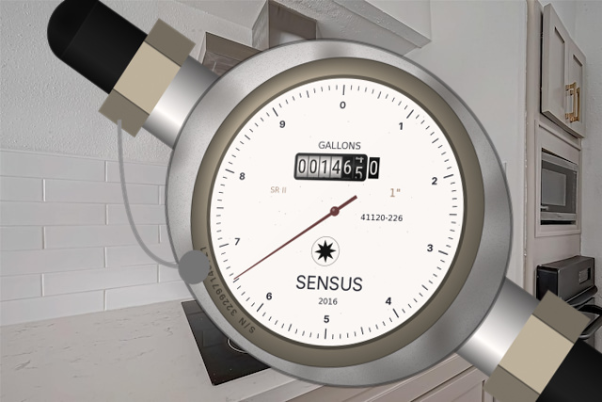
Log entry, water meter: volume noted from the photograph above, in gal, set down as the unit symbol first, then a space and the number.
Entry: gal 14646.5
